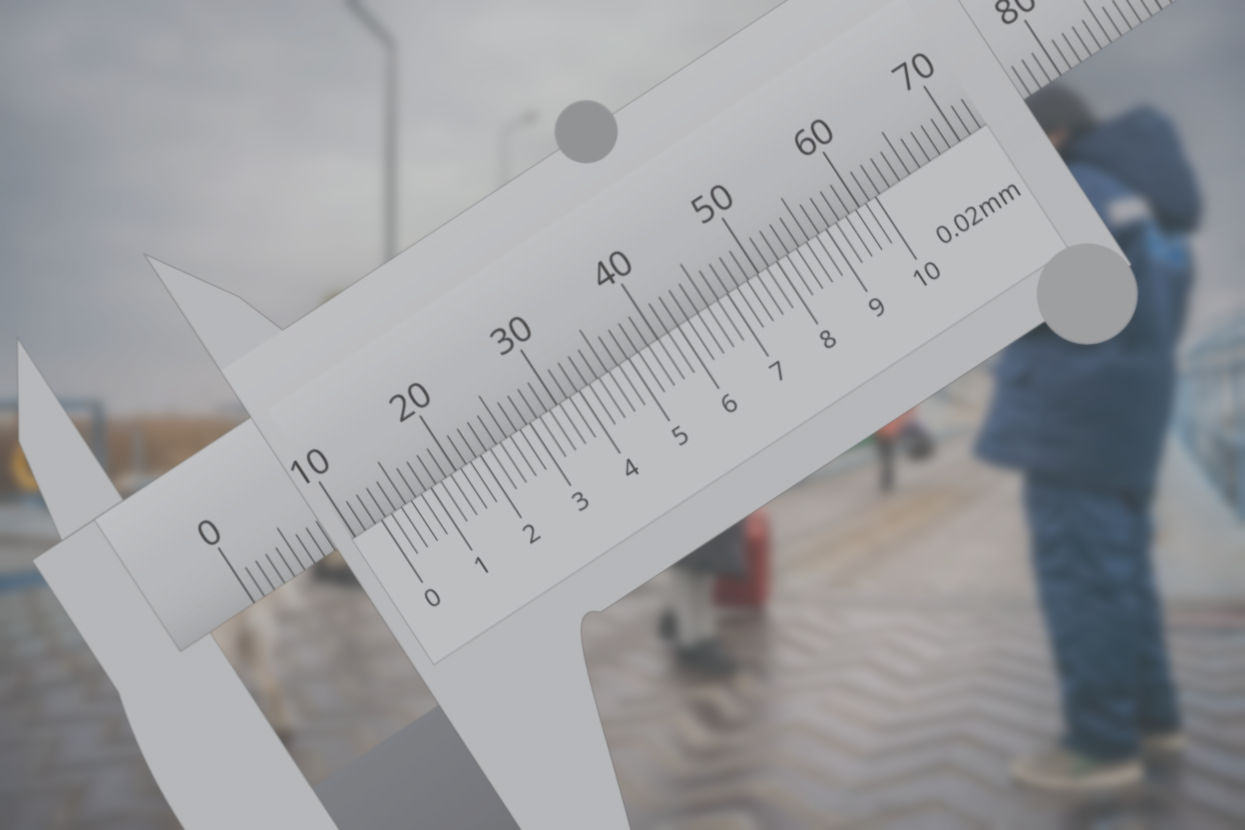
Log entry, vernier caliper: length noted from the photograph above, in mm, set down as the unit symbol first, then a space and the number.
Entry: mm 12.6
